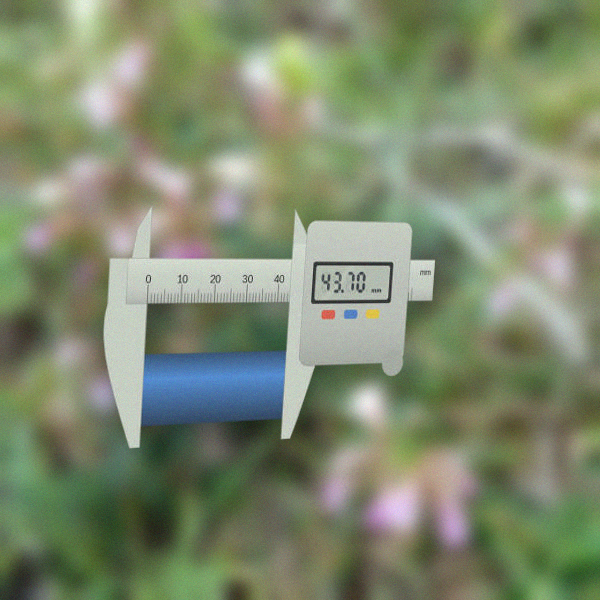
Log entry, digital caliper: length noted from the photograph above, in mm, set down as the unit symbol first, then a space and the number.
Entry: mm 43.70
